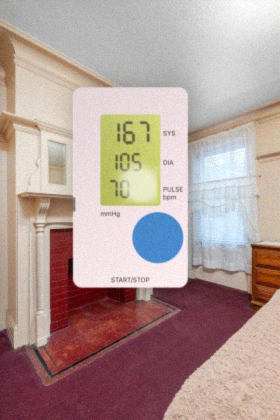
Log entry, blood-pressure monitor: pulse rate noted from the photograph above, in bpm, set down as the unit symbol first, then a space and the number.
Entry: bpm 70
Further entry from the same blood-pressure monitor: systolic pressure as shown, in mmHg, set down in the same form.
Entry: mmHg 167
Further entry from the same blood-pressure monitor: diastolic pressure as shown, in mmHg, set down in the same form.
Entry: mmHg 105
